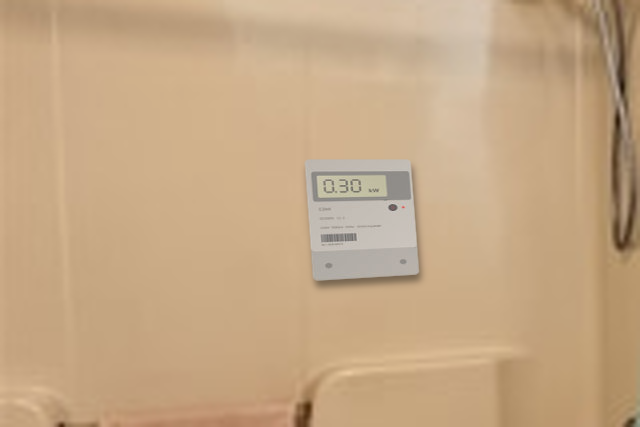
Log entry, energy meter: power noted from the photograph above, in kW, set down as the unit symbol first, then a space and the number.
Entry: kW 0.30
